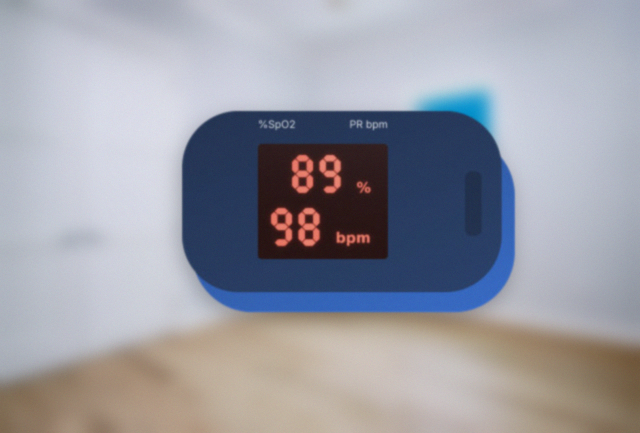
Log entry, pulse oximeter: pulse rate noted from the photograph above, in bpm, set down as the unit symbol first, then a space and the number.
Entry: bpm 98
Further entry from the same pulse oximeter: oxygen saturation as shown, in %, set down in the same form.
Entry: % 89
